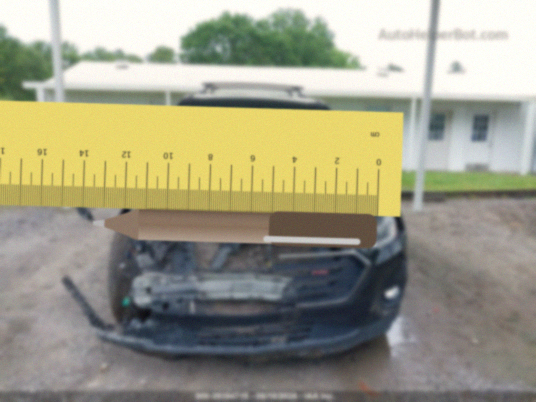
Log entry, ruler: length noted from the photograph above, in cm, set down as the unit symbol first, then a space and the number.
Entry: cm 13.5
